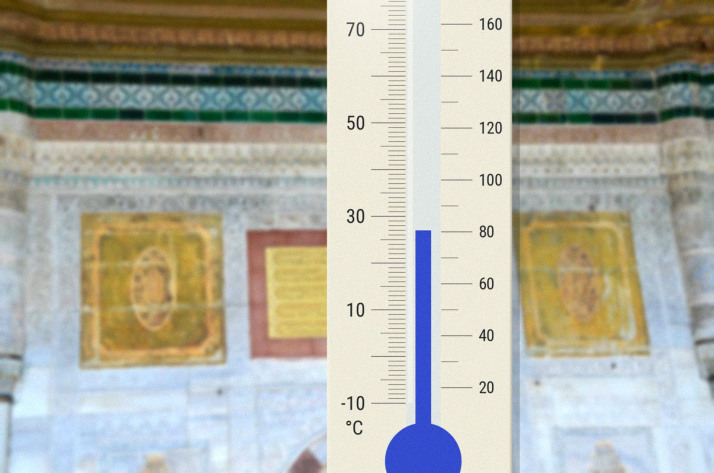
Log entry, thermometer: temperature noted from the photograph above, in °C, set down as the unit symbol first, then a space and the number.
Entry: °C 27
